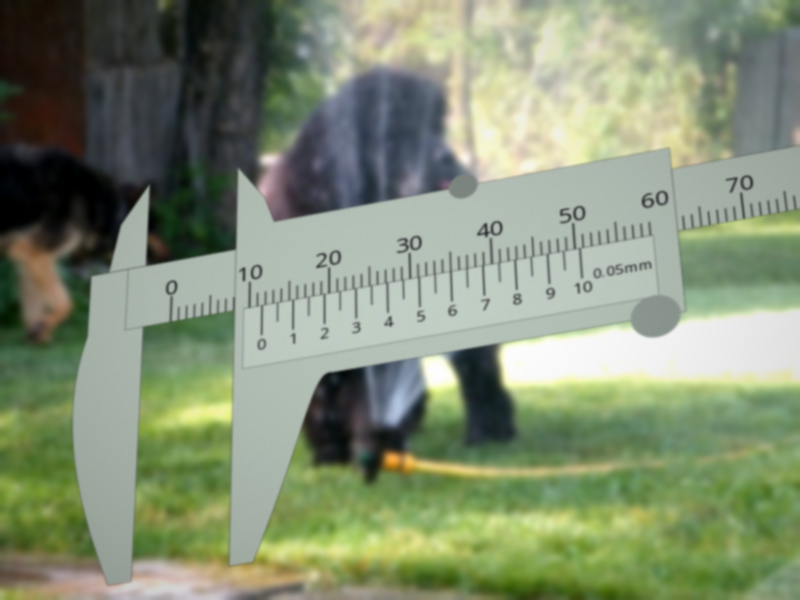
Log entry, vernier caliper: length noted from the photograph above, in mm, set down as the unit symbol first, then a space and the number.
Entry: mm 11.6
